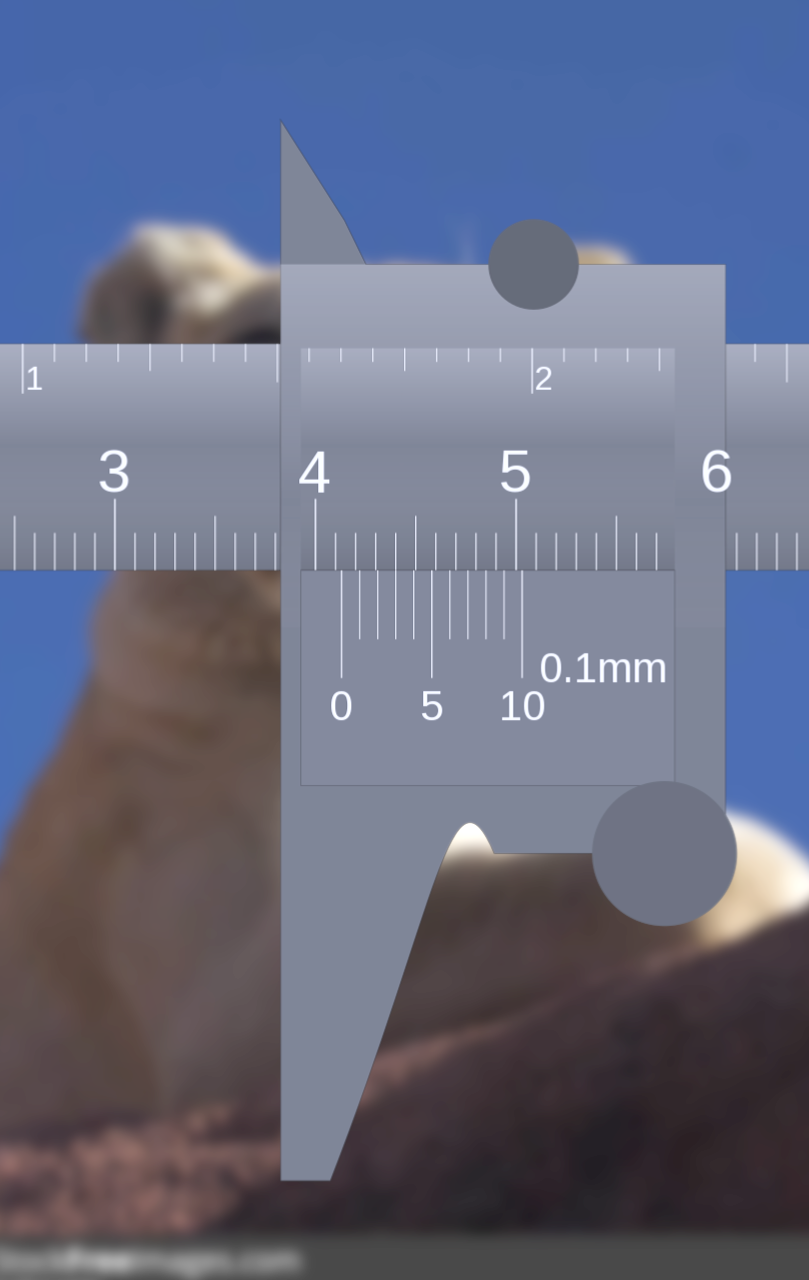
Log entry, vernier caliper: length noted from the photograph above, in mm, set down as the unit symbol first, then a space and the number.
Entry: mm 41.3
